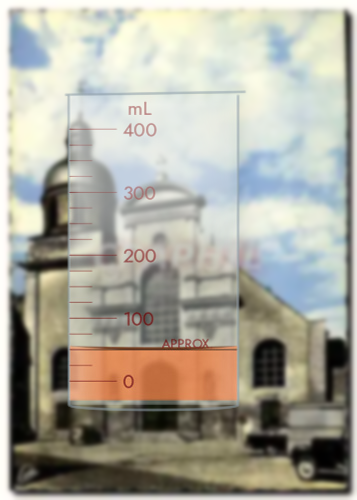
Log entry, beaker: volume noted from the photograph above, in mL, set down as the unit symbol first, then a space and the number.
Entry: mL 50
